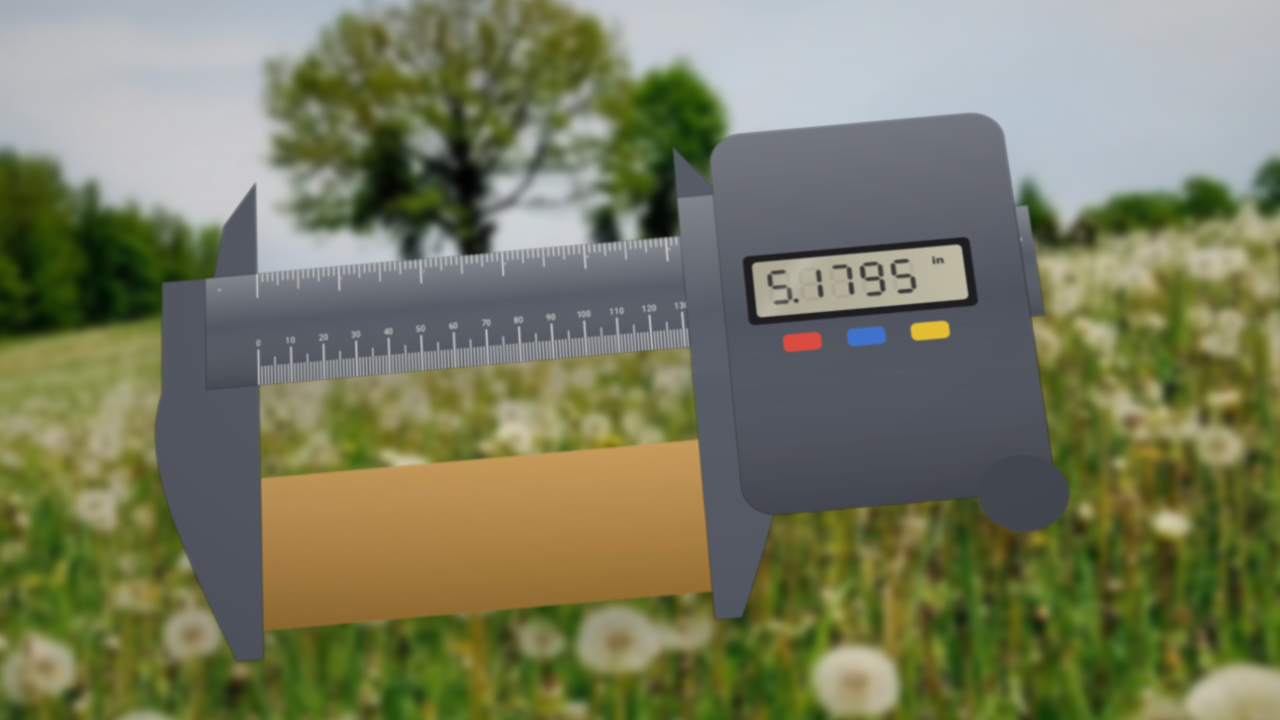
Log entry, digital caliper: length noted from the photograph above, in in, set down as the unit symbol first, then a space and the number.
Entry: in 5.1795
